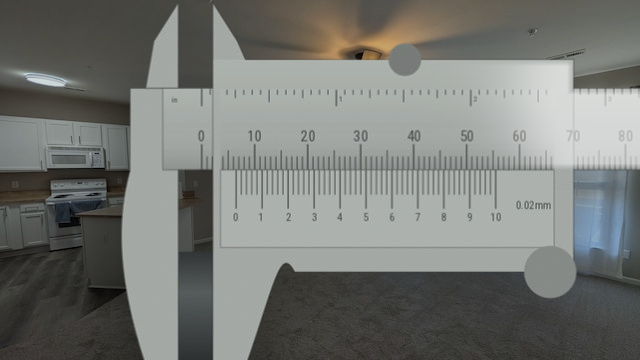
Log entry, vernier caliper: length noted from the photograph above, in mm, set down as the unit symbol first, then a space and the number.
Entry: mm 6.5
